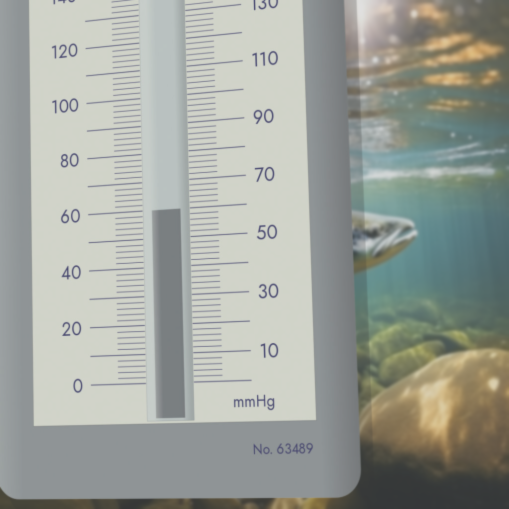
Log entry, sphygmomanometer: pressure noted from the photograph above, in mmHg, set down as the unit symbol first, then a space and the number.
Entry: mmHg 60
